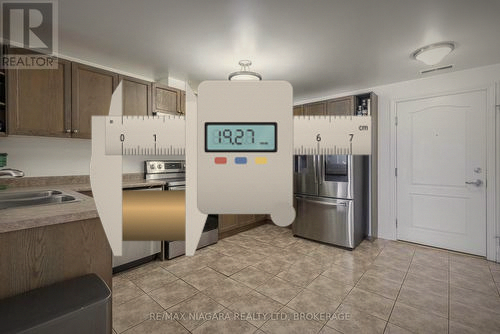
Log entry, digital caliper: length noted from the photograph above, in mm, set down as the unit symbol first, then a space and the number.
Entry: mm 19.27
